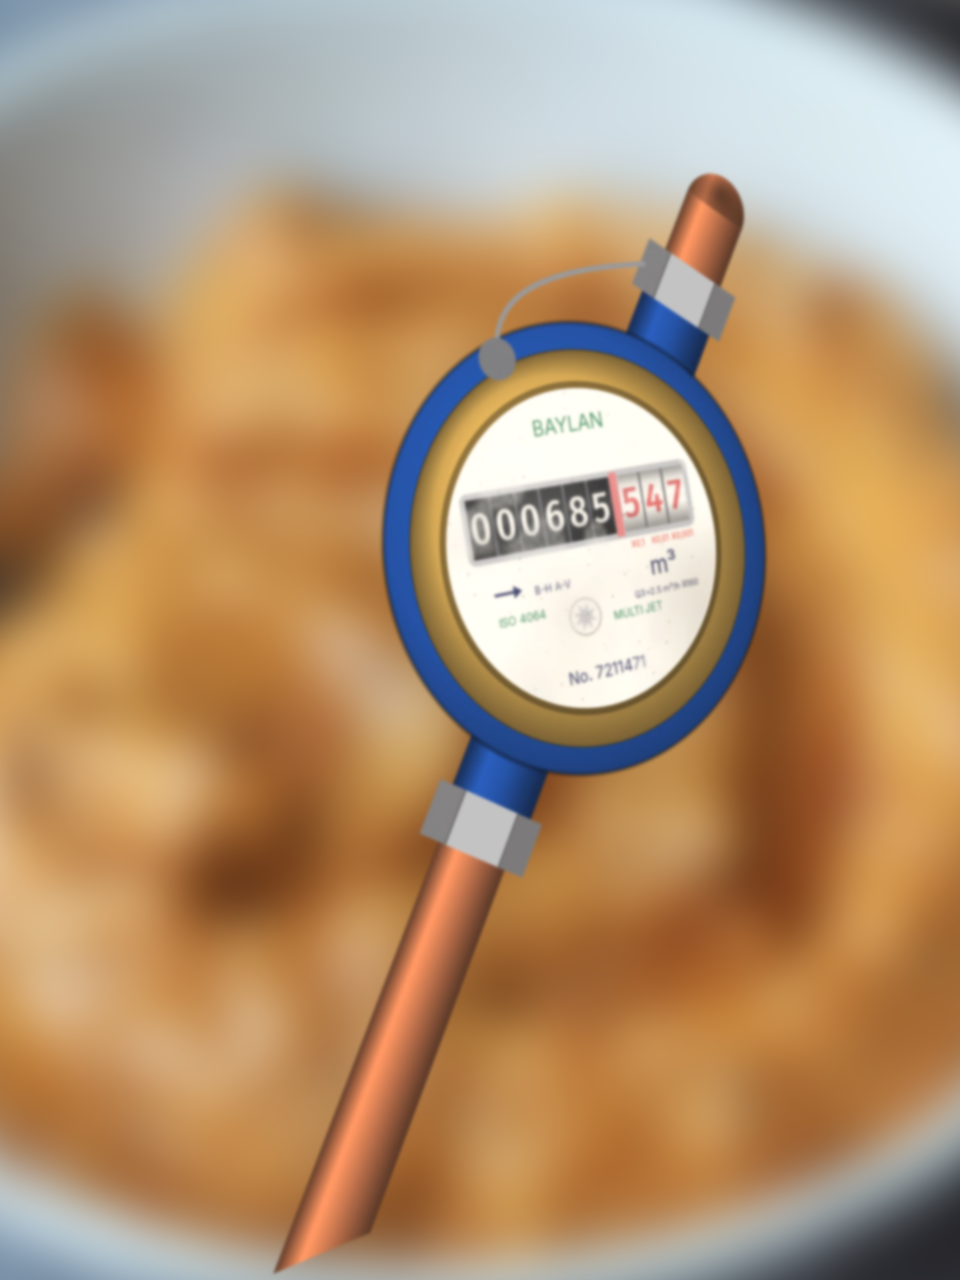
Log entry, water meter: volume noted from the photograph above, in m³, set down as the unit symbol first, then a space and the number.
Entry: m³ 685.547
